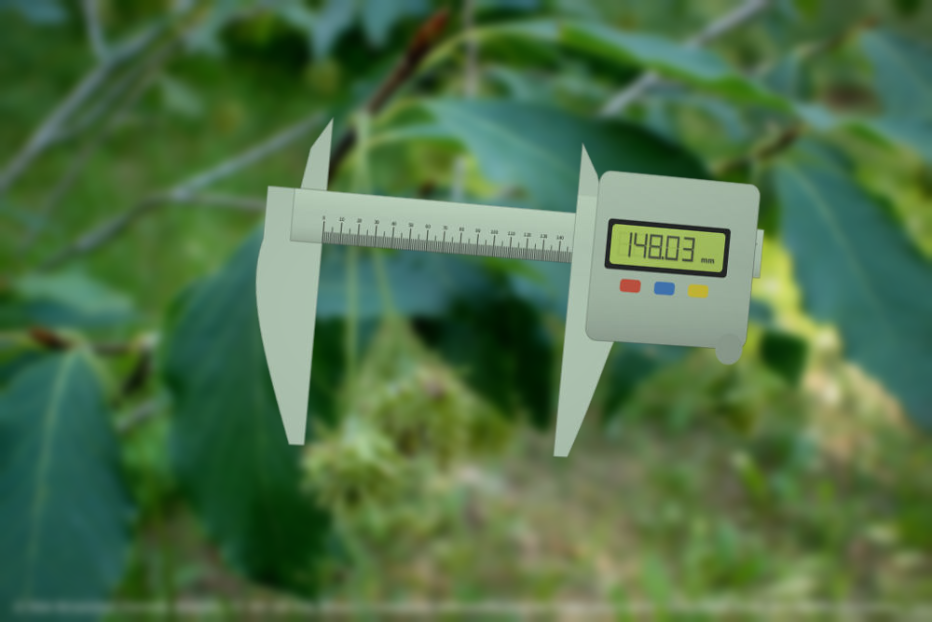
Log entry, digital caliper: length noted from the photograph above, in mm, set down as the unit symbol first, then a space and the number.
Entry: mm 148.03
